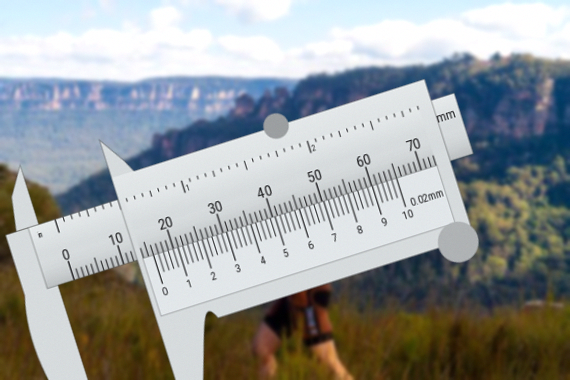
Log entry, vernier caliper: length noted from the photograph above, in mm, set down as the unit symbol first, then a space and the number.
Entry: mm 16.0
